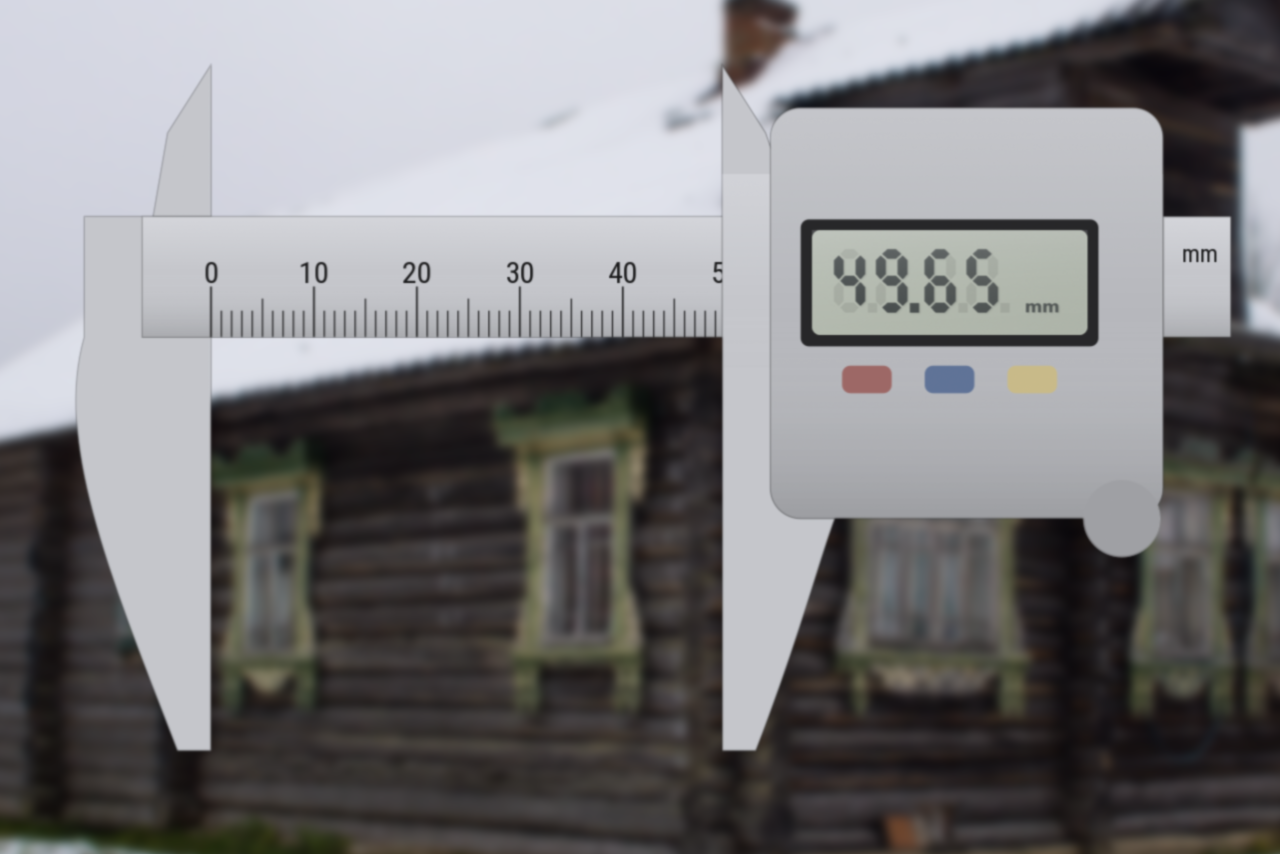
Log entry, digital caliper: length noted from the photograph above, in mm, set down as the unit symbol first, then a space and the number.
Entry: mm 49.65
